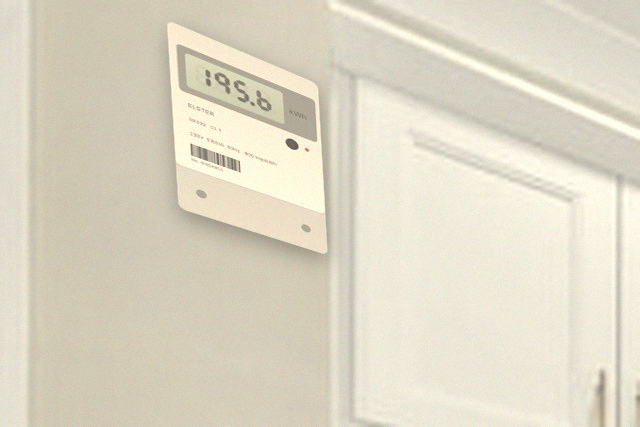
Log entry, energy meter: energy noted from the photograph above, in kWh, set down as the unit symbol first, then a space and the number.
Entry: kWh 195.6
